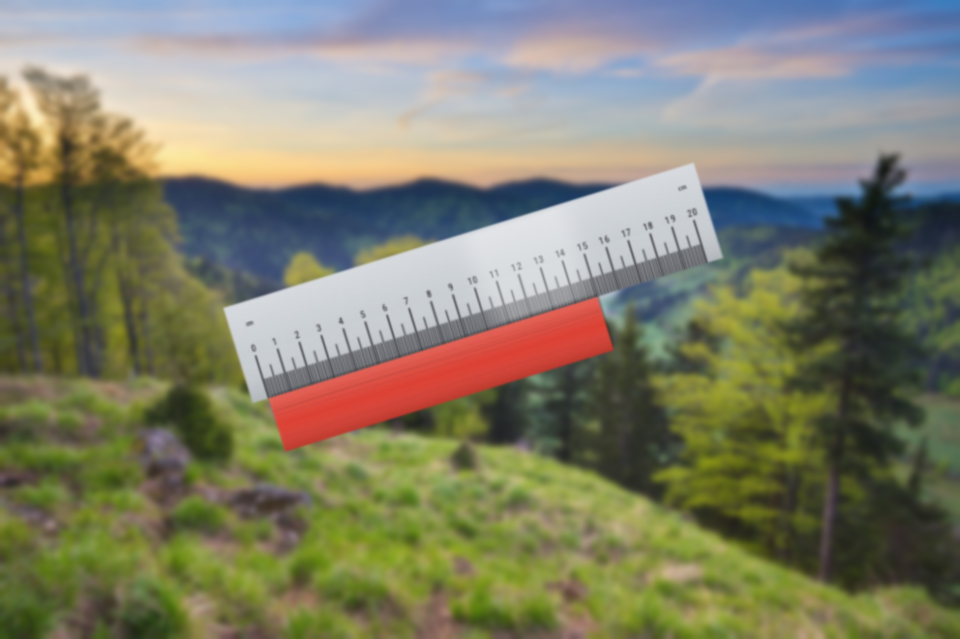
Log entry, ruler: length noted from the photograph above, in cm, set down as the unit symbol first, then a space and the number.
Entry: cm 15
